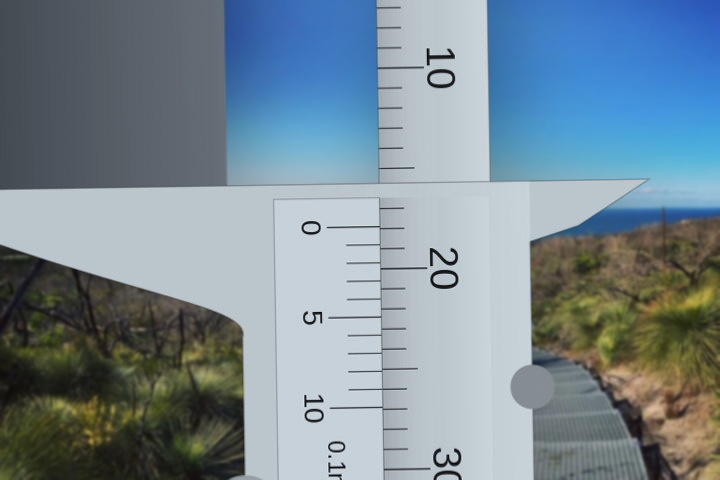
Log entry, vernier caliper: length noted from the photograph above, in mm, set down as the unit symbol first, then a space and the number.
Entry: mm 17.9
